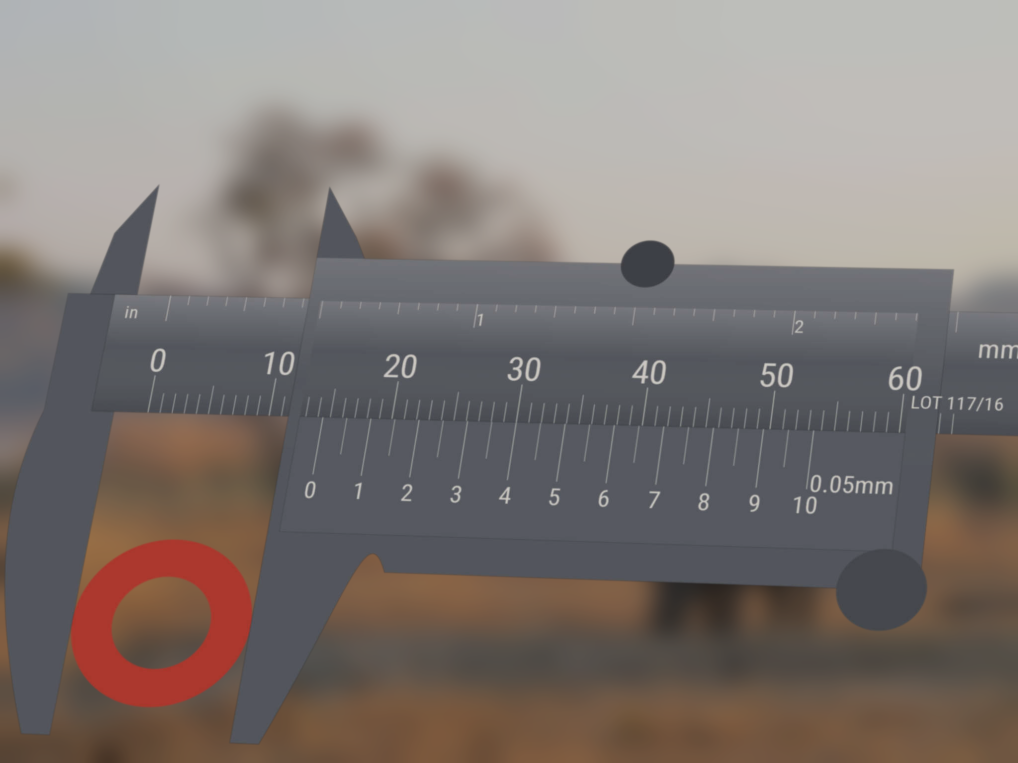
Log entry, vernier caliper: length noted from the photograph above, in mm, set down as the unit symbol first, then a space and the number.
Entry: mm 14.4
